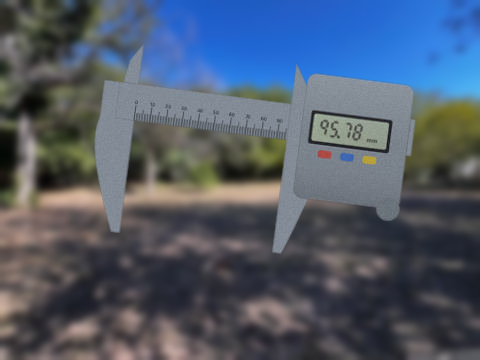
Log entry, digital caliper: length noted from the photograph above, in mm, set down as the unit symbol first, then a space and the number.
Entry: mm 95.78
